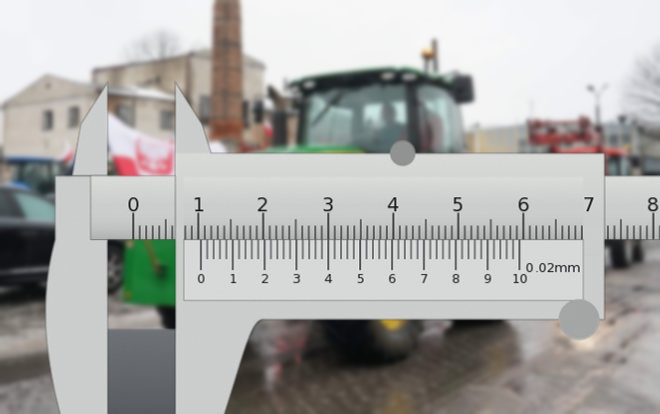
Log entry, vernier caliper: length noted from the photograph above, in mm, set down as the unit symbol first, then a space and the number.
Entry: mm 10.4
